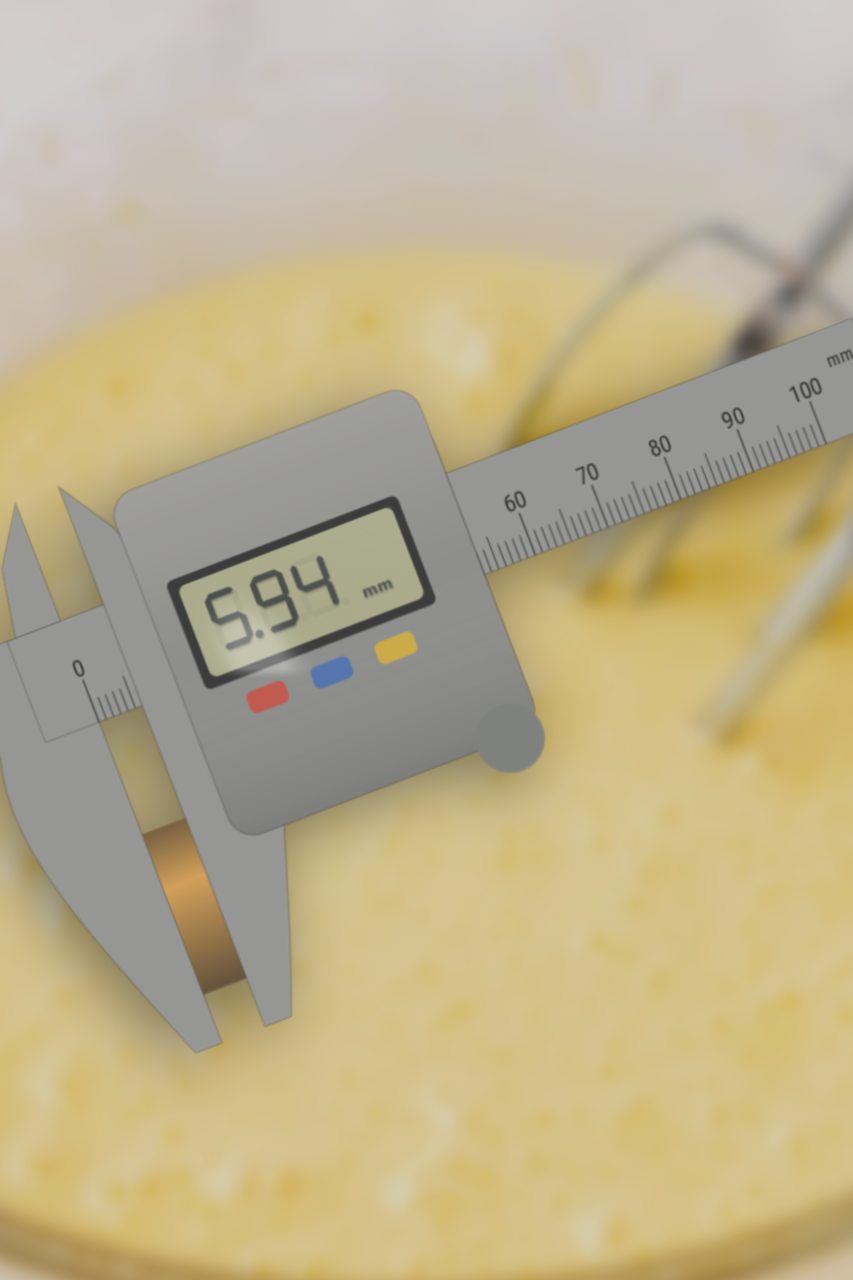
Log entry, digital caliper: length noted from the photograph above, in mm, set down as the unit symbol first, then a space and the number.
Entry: mm 5.94
